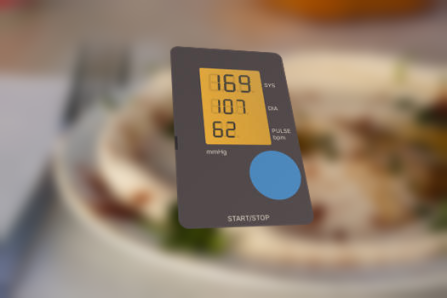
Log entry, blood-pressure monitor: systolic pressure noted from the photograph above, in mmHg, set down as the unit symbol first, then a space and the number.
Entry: mmHg 169
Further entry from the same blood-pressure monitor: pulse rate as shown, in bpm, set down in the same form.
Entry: bpm 62
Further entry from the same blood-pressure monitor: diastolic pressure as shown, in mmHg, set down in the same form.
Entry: mmHg 107
